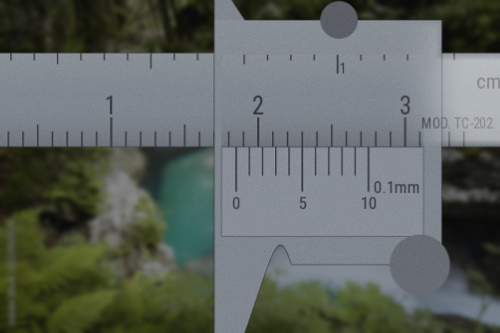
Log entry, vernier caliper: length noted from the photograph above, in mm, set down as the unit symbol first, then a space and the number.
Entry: mm 18.5
